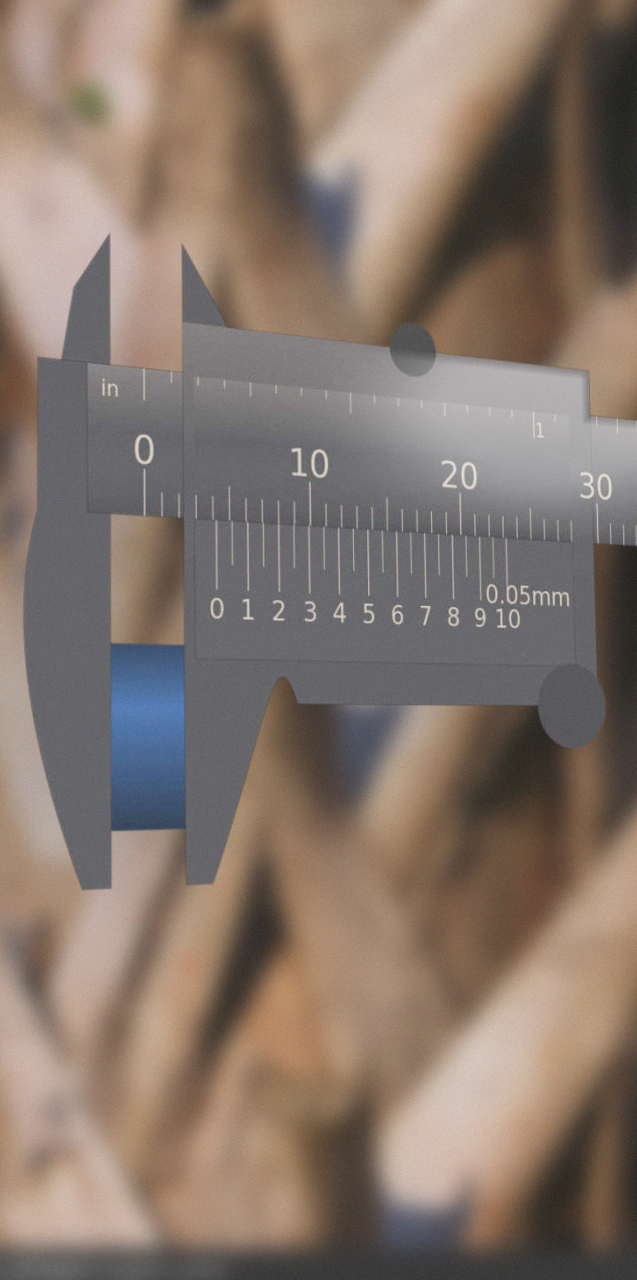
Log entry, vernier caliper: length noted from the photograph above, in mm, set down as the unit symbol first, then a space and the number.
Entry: mm 4.2
